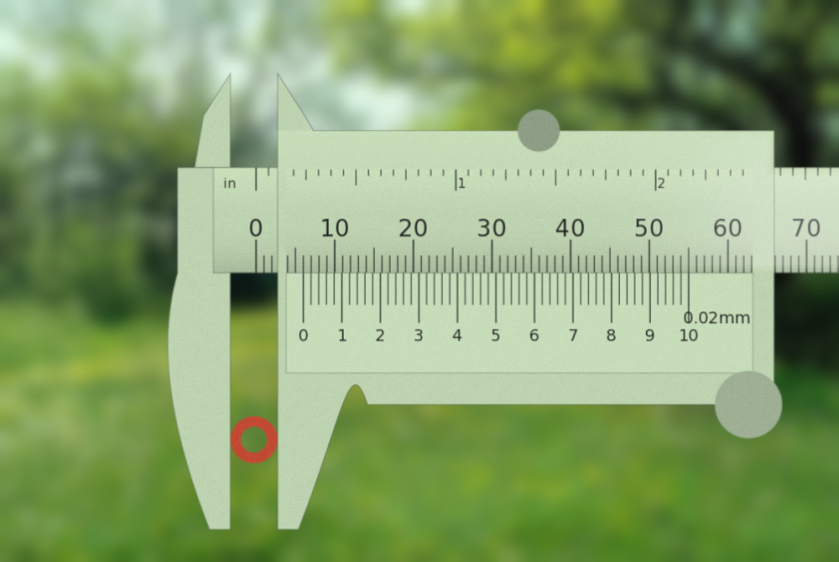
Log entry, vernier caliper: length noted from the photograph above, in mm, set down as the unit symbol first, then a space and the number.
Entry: mm 6.0
